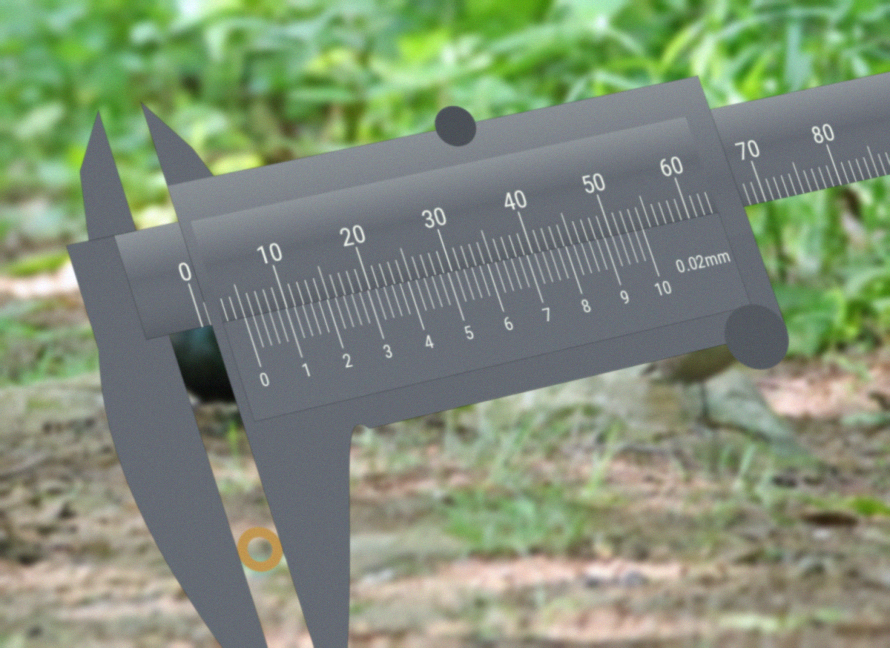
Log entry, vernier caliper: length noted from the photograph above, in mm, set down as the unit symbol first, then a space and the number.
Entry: mm 5.0
